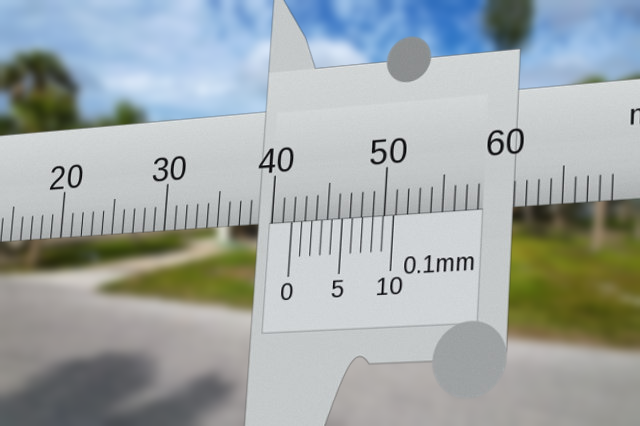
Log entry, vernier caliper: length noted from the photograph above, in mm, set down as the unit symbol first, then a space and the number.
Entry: mm 41.8
